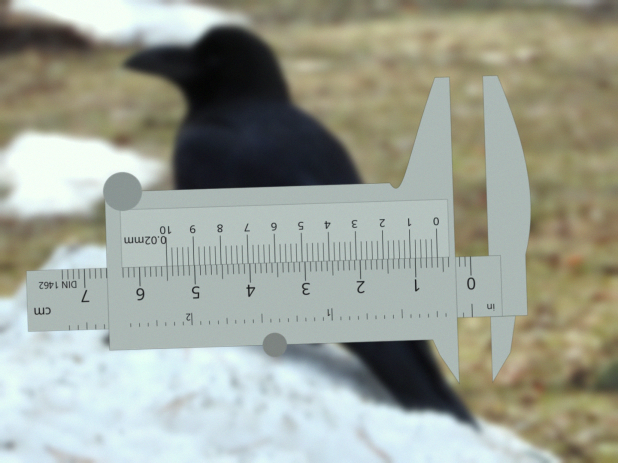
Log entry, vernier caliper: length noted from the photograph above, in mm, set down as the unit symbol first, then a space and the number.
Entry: mm 6.0
